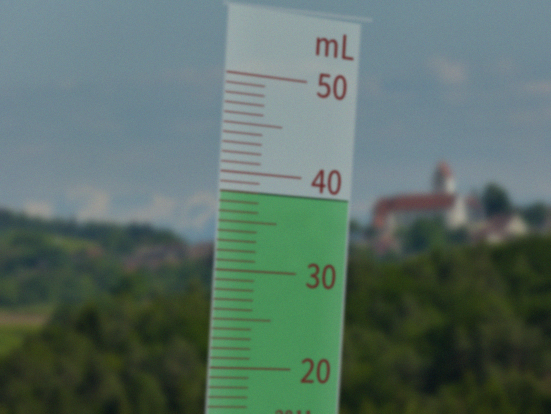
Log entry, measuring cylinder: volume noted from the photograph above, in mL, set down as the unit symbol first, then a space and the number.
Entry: mL 38
